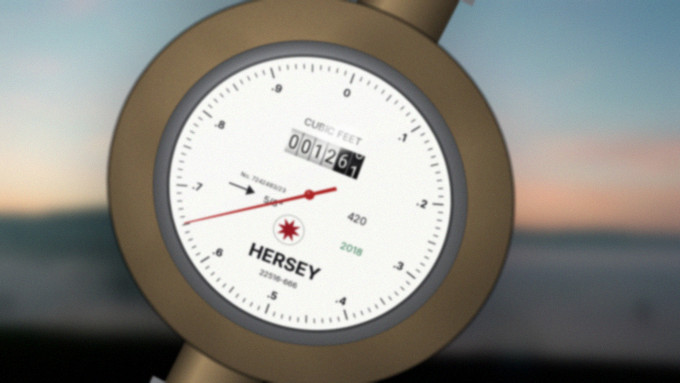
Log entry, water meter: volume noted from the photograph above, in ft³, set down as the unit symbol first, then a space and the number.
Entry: ft³ 1260.65
